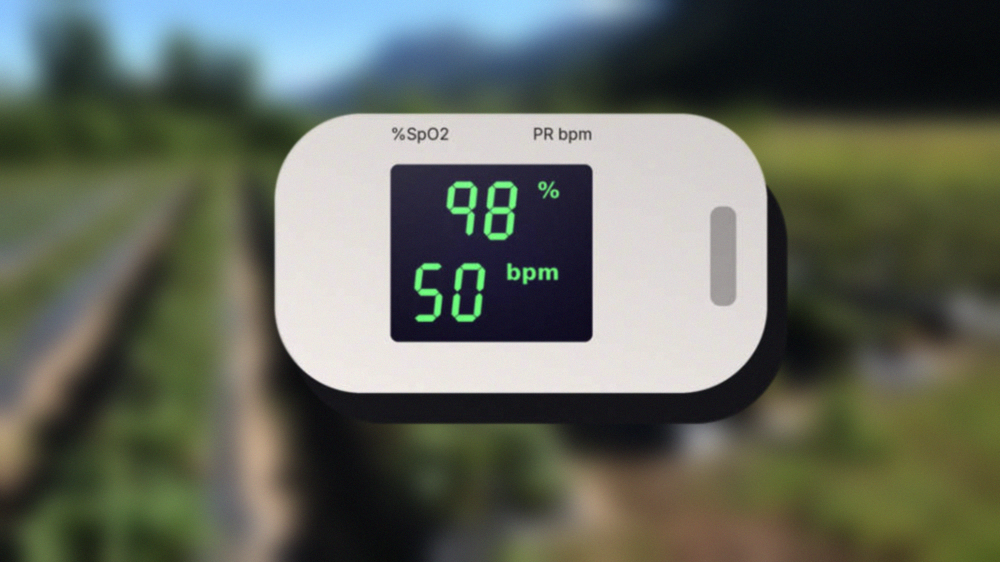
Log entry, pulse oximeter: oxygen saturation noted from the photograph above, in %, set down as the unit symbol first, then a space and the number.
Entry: % 98
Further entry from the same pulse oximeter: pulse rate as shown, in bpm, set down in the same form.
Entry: bpm 50
